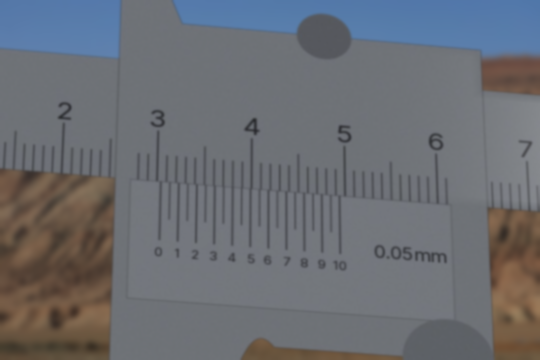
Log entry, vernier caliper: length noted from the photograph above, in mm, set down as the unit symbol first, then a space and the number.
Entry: mm 30.4
